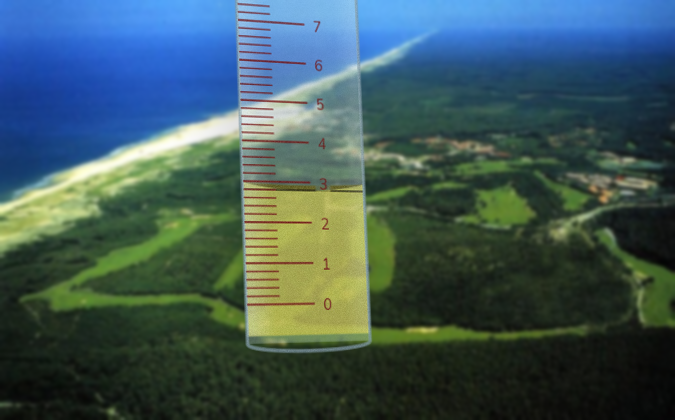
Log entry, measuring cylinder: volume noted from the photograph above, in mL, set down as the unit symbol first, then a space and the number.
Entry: mL 2.8
